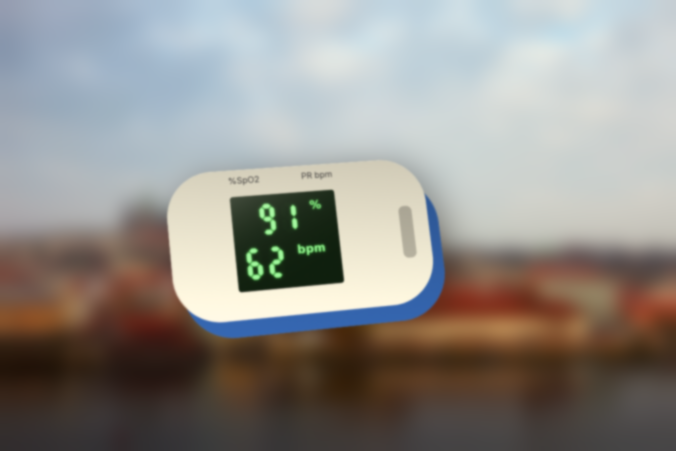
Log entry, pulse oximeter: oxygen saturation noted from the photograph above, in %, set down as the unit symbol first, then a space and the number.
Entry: % 91
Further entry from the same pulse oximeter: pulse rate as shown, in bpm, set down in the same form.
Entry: bpm 62
